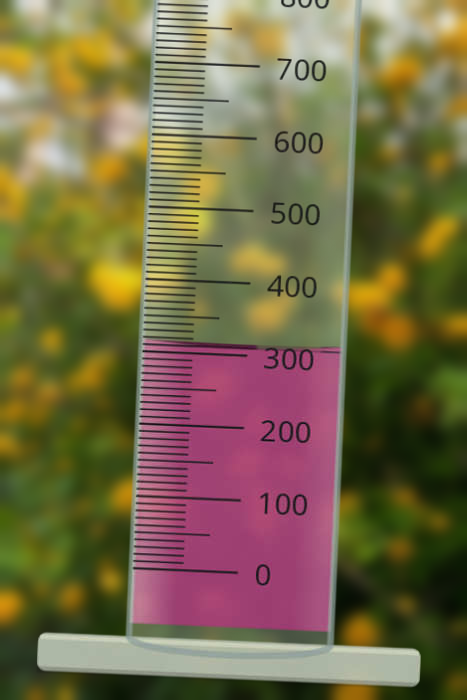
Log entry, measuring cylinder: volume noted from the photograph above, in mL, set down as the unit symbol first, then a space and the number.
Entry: mL 310
